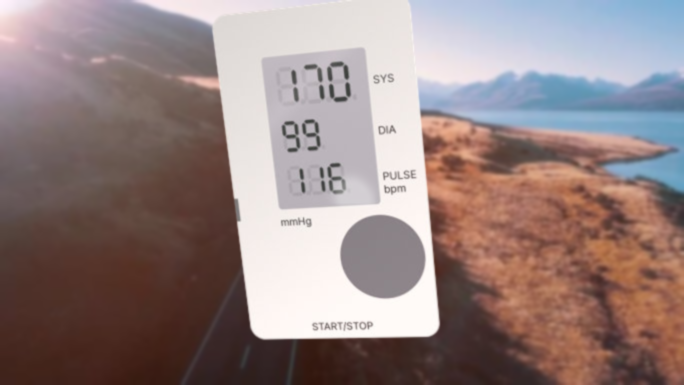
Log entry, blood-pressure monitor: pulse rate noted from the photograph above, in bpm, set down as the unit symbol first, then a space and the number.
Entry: bpm 116
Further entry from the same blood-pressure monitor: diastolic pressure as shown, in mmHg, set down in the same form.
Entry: mmHg 99
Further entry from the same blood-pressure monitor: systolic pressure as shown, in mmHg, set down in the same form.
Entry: mmHg 170
